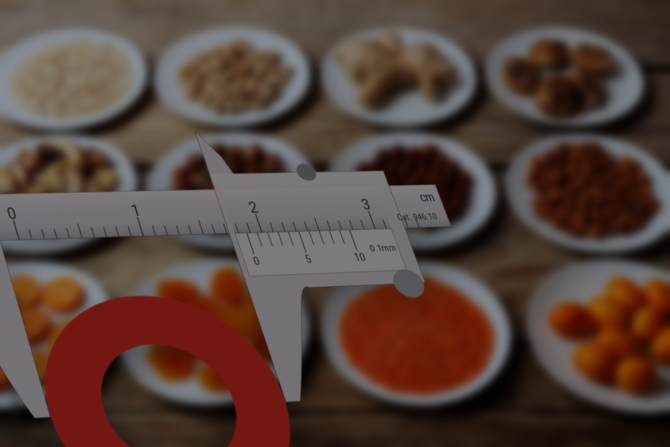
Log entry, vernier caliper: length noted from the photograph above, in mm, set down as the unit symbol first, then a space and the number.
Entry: mm 18.7
